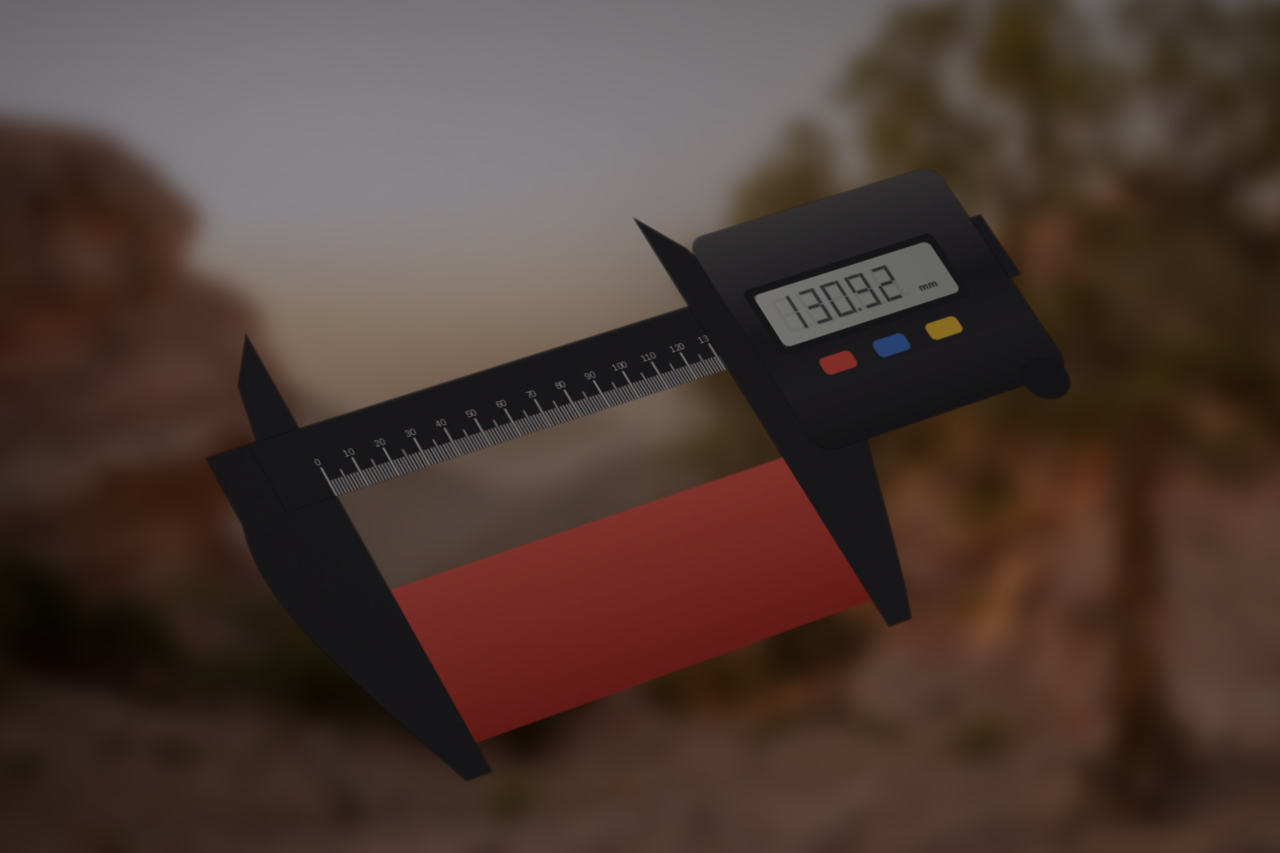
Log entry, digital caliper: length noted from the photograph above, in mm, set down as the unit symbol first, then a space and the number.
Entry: mm 130.92
